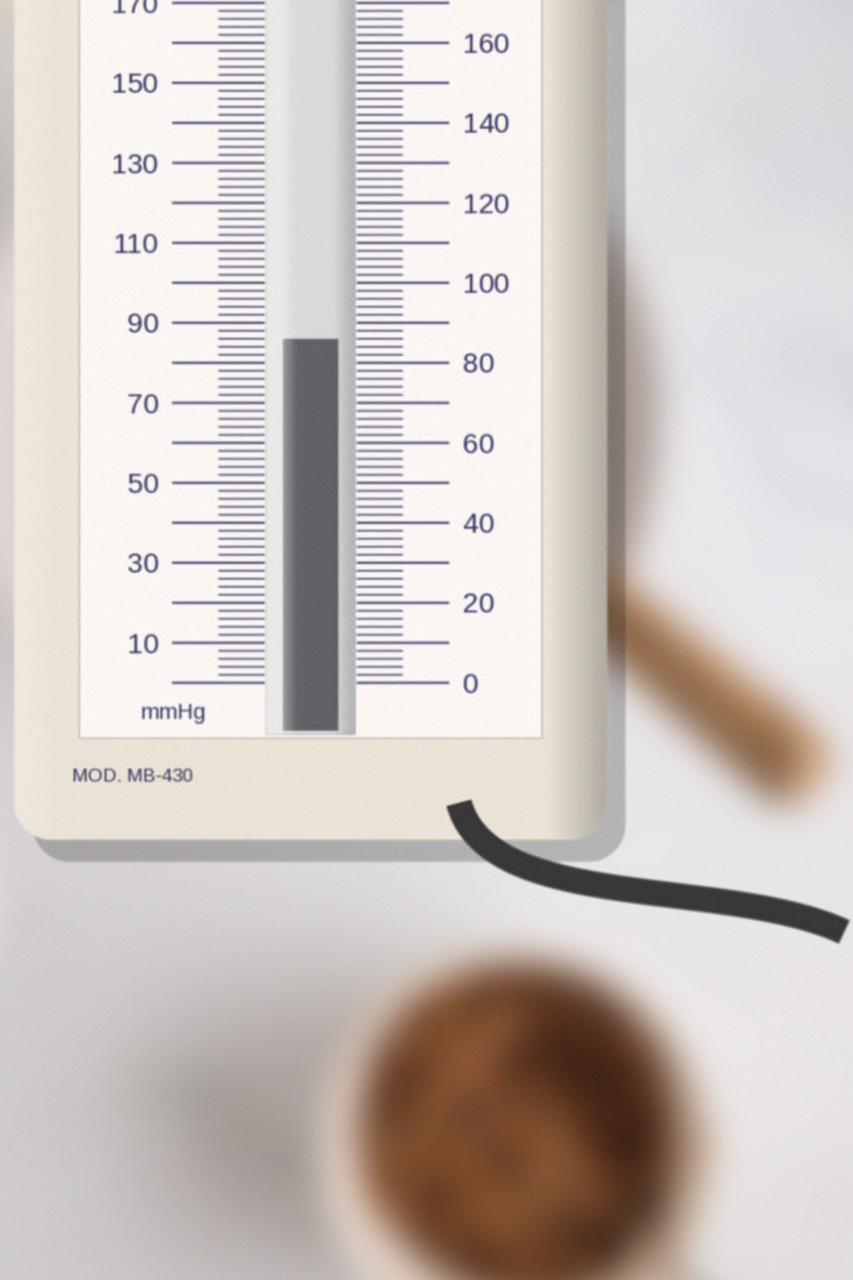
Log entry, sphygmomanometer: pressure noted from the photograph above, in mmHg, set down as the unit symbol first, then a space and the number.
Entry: mmHg 86
